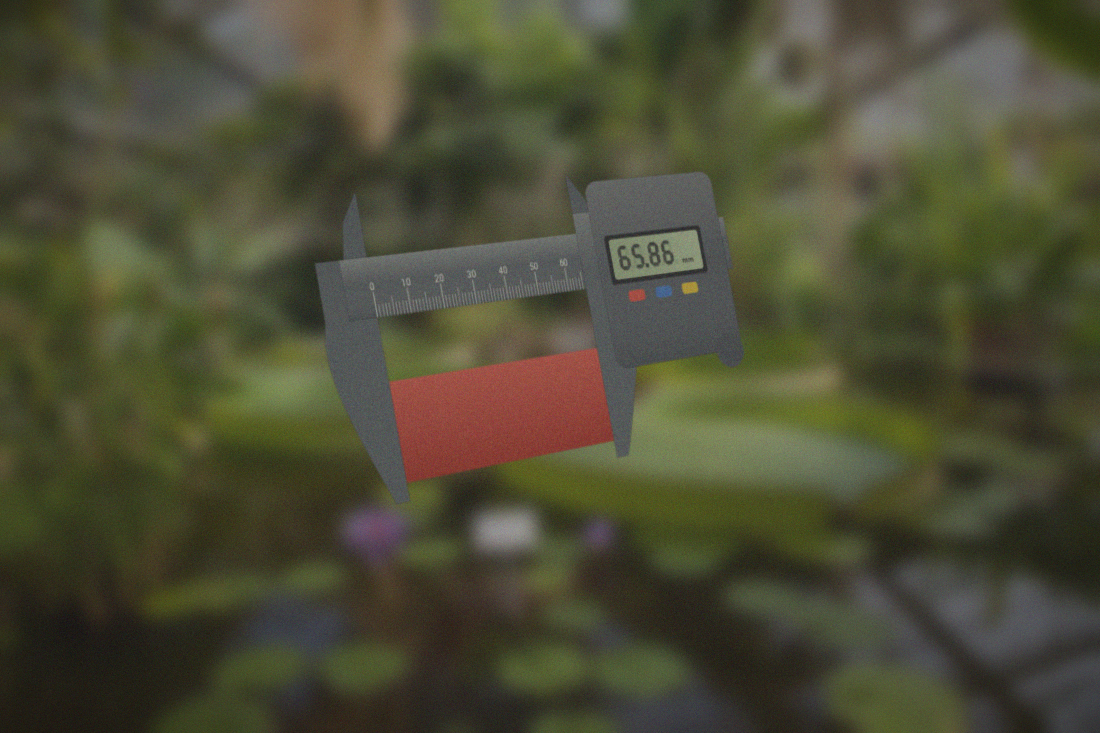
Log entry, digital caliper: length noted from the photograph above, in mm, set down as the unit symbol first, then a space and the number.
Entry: mm 65.86
